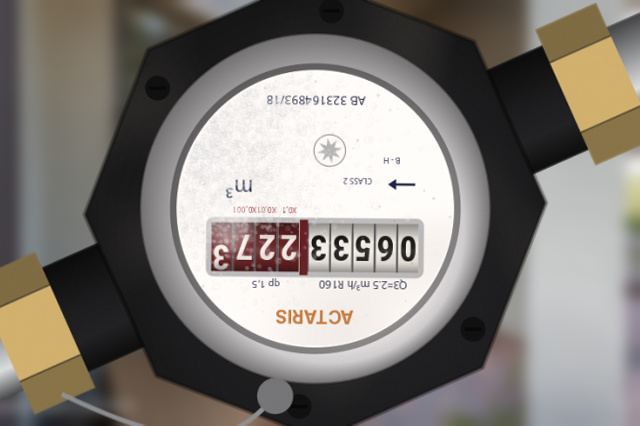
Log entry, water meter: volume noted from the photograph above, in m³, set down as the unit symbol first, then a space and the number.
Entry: m³ 6533.2273
